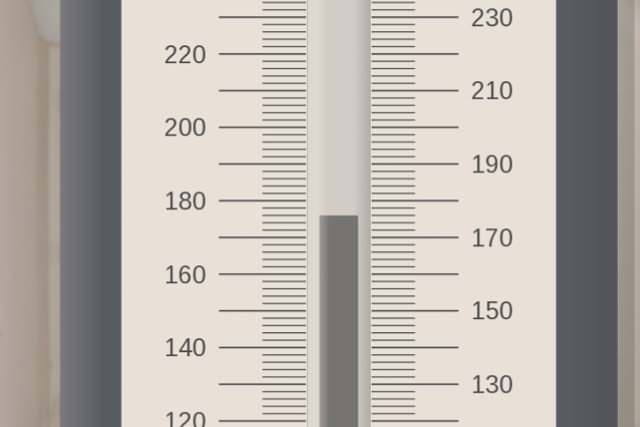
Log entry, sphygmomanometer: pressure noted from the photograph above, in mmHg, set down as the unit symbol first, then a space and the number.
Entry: mmHg 176
